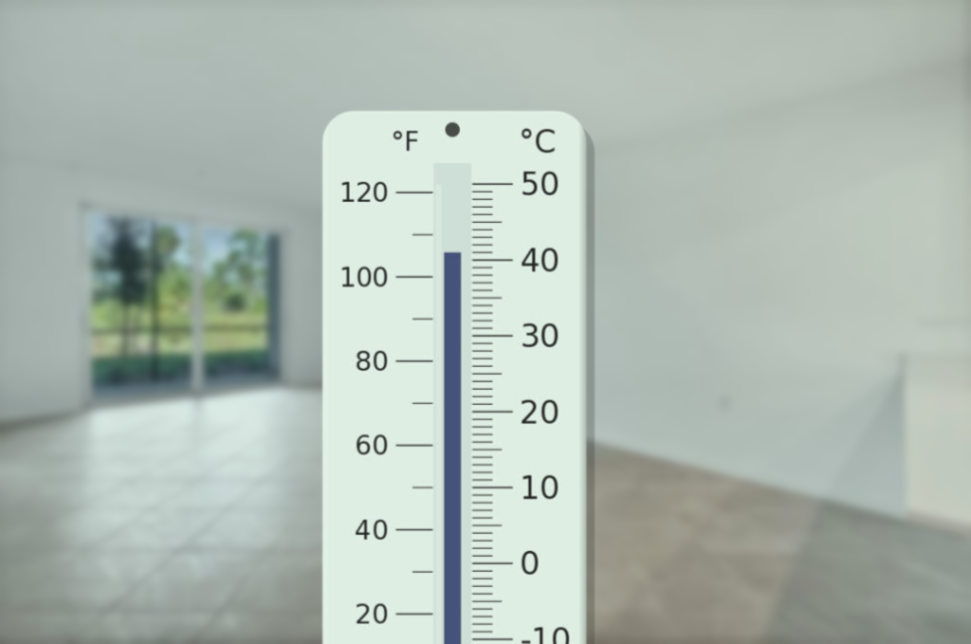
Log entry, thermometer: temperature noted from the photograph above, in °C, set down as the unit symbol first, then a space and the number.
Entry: °C 41
